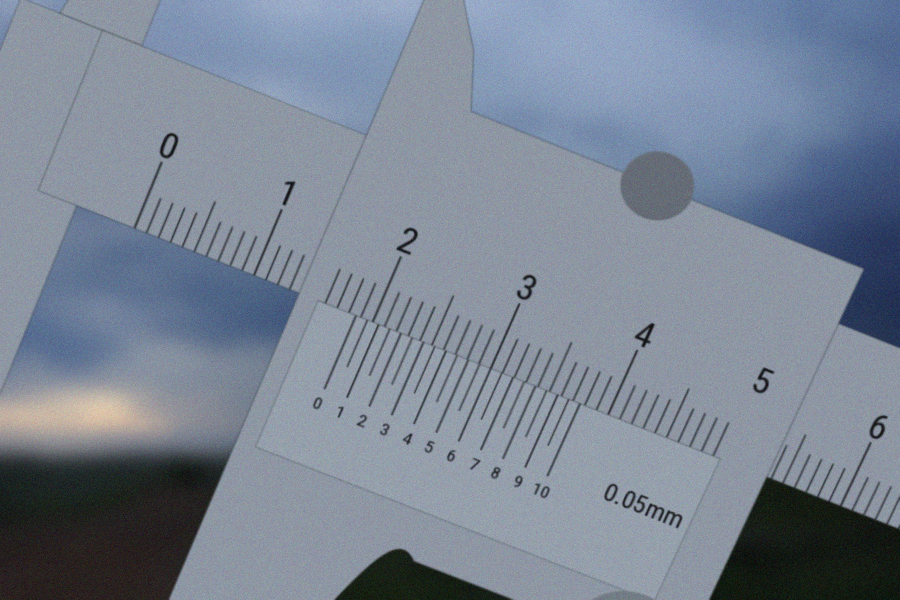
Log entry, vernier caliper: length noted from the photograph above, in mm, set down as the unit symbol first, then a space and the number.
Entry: mm 18.6
